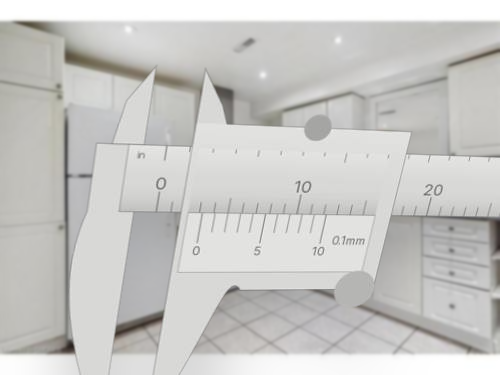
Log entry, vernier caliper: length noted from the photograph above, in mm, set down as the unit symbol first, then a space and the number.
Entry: mm 3.2
